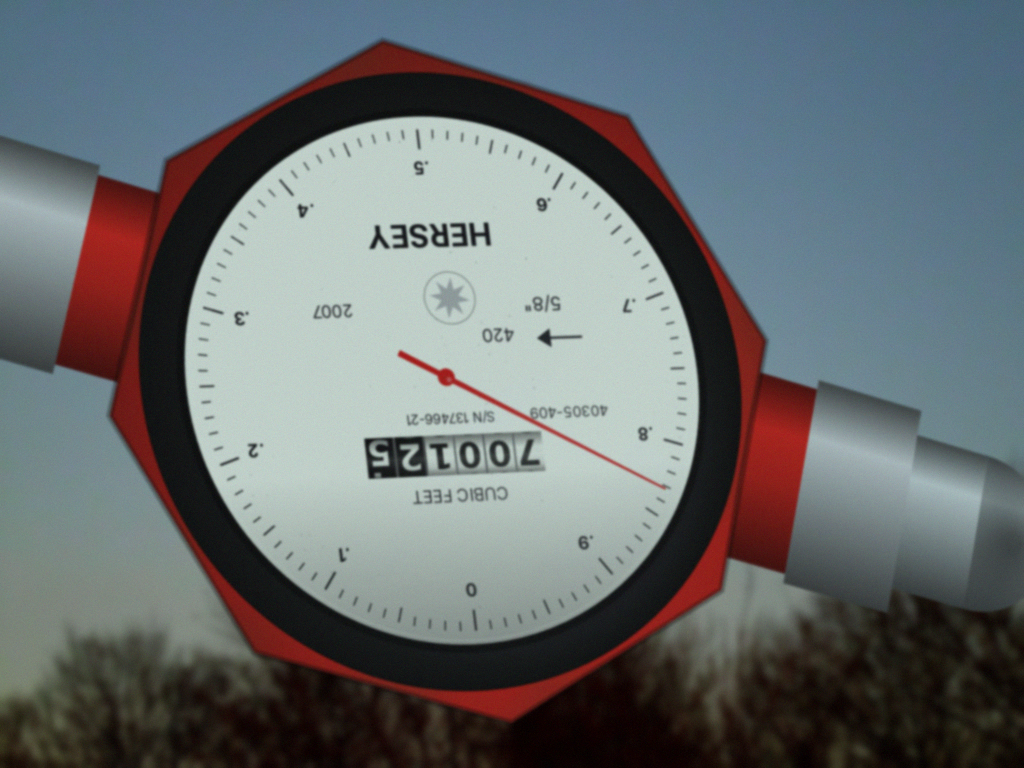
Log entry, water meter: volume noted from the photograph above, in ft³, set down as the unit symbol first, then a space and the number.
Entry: ft³ 700124.83
